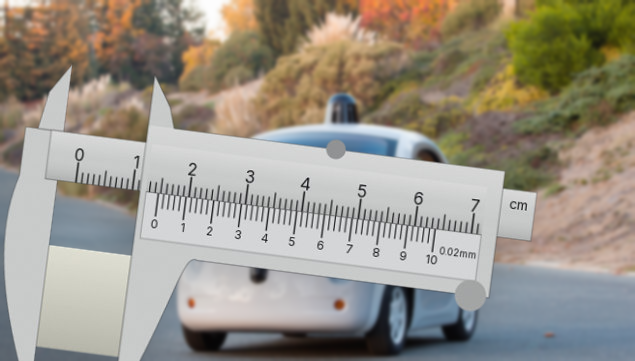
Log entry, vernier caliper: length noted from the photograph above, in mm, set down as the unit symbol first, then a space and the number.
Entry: mm 14.6
